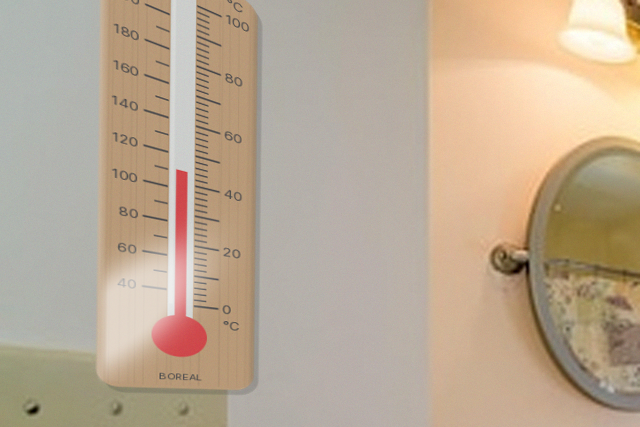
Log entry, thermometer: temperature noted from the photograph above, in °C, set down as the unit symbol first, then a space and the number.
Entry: °C 44
